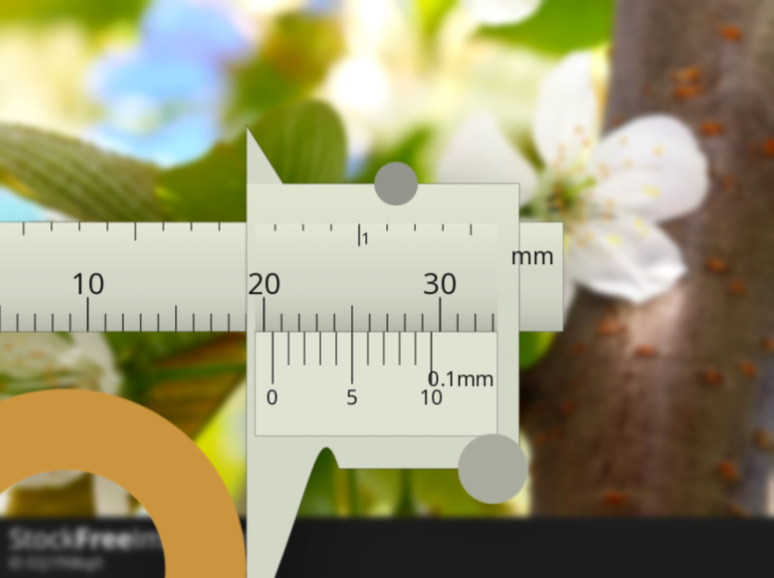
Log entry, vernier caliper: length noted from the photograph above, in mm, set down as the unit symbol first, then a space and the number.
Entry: mm 20.5
